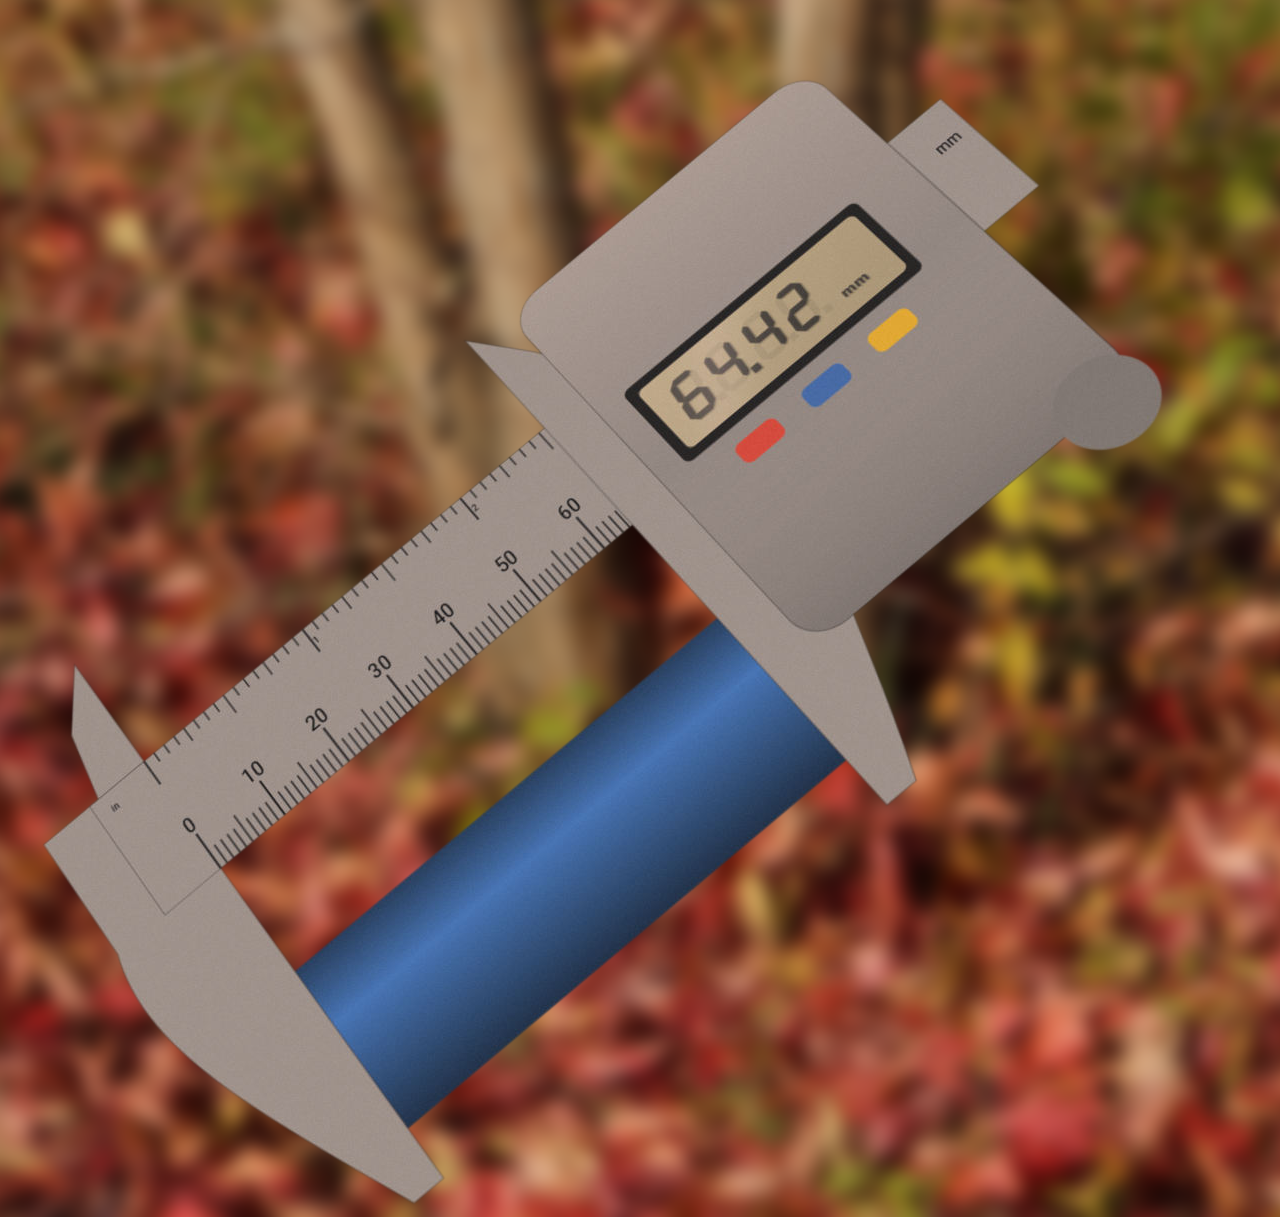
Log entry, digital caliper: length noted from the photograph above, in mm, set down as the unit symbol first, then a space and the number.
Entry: mm 64.42
